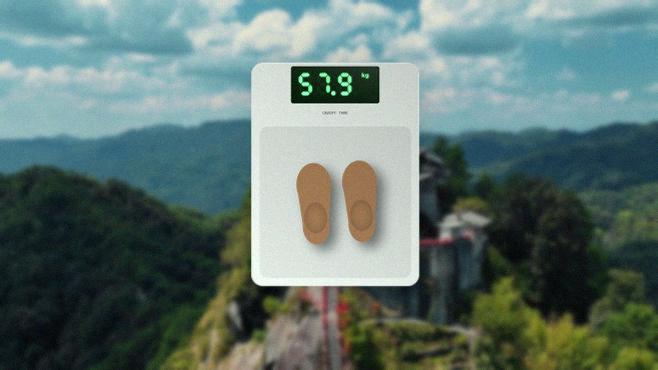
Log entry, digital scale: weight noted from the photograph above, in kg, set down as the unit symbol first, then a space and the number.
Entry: kg 57.9
